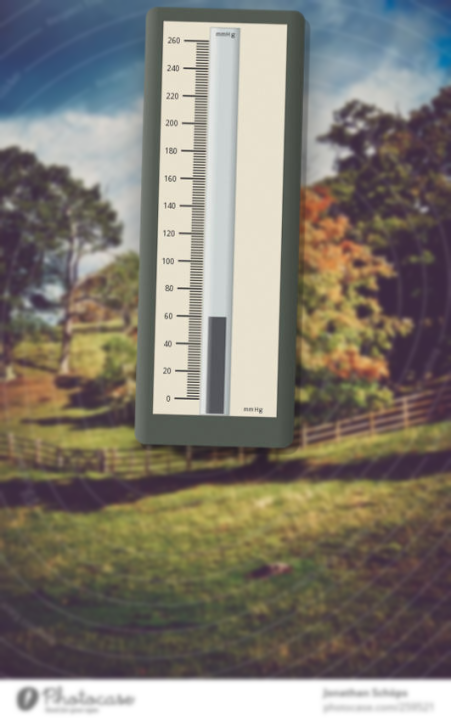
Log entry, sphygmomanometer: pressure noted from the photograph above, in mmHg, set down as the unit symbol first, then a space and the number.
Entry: mmHg 60
